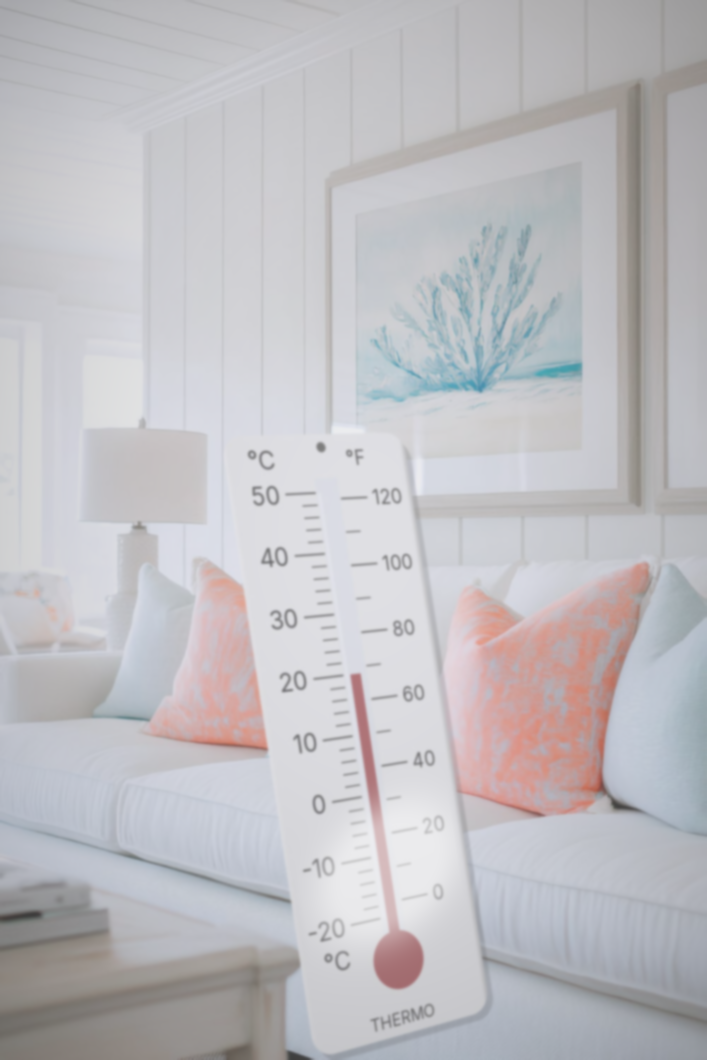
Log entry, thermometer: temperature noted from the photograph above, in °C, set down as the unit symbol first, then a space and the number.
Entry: °C 20
